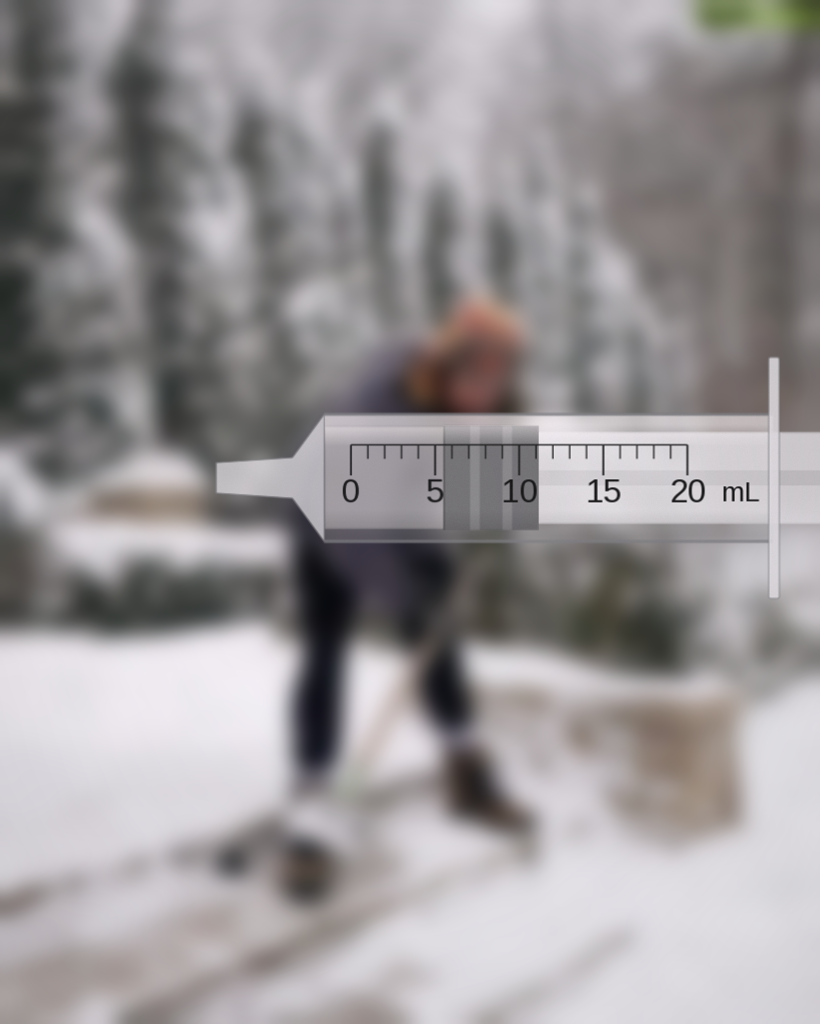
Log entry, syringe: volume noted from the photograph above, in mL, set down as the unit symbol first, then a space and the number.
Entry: mL 5.5
